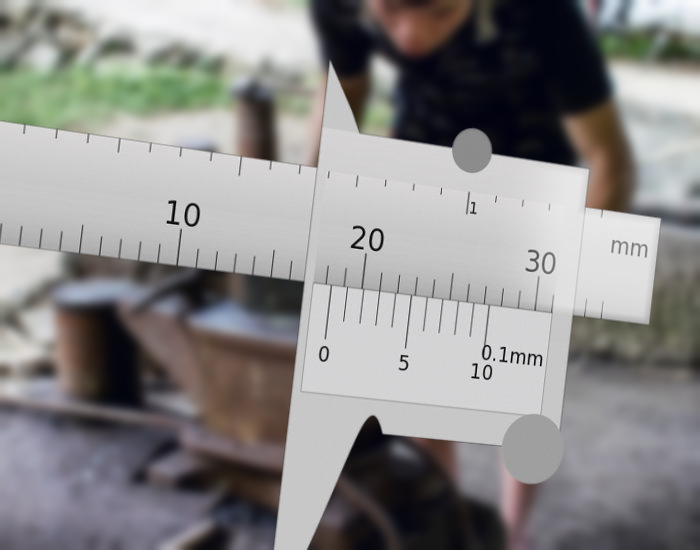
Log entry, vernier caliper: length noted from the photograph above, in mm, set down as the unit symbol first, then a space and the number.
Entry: mm 18.3
